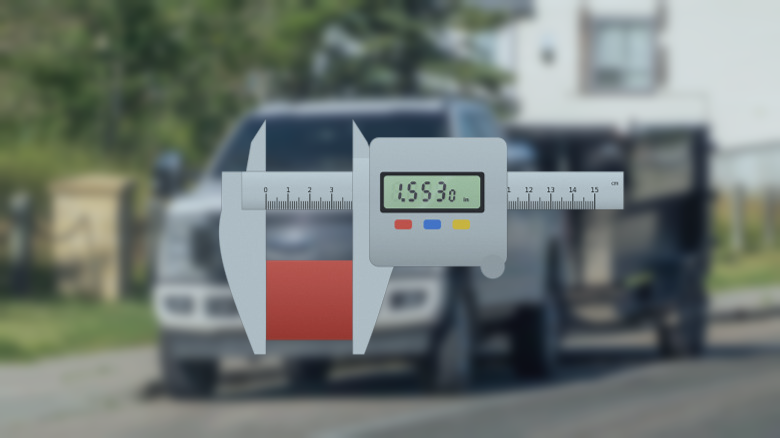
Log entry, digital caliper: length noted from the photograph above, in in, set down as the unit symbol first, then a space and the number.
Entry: in 1.5530
